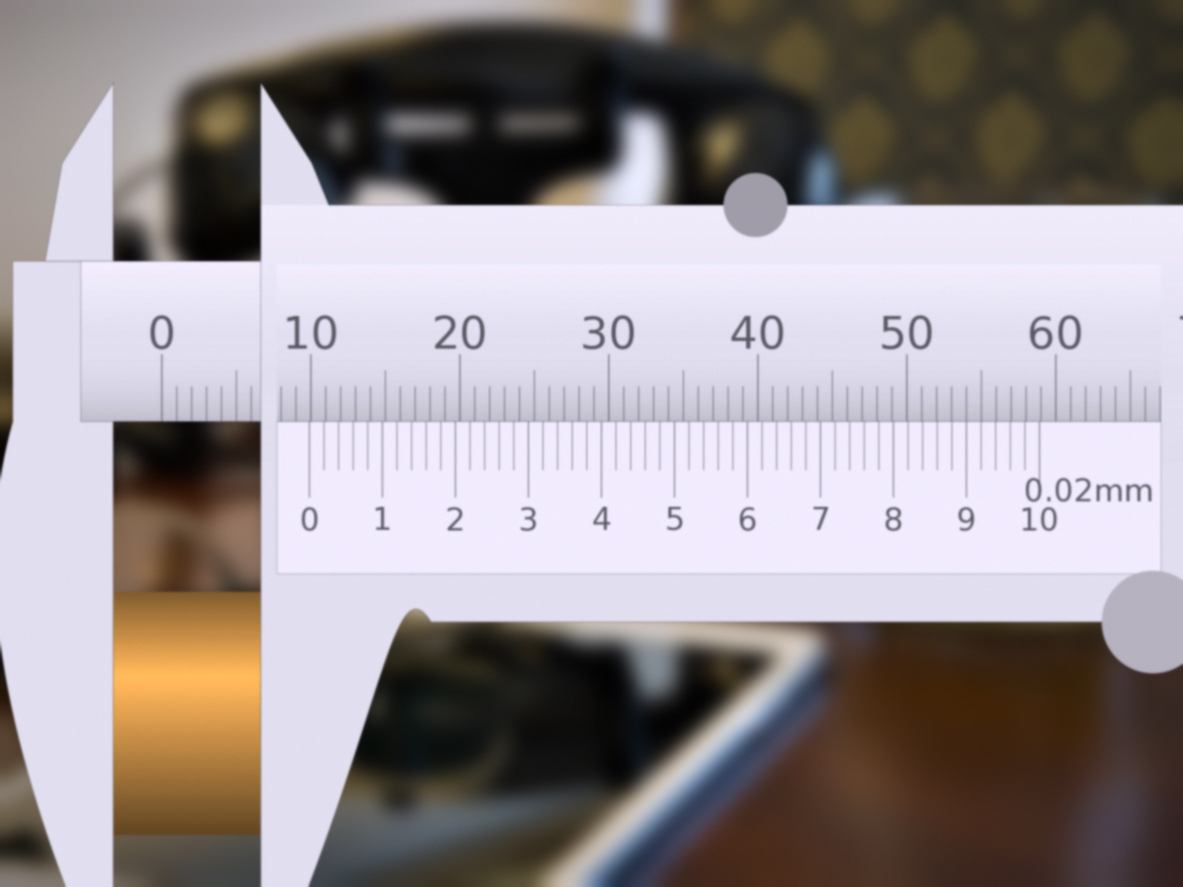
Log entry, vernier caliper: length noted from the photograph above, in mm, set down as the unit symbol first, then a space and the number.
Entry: mm 9.9
